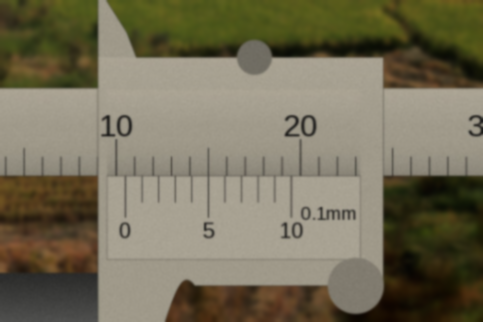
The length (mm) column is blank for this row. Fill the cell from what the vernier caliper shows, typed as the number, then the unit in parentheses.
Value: 10.5 (mm)
